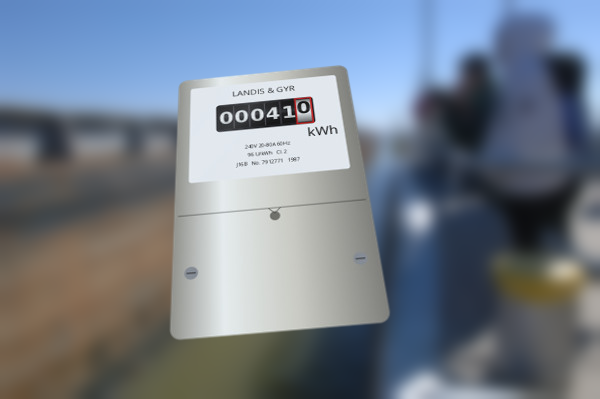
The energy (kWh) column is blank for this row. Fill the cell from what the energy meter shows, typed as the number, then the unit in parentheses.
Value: 41.0 (kWh)
